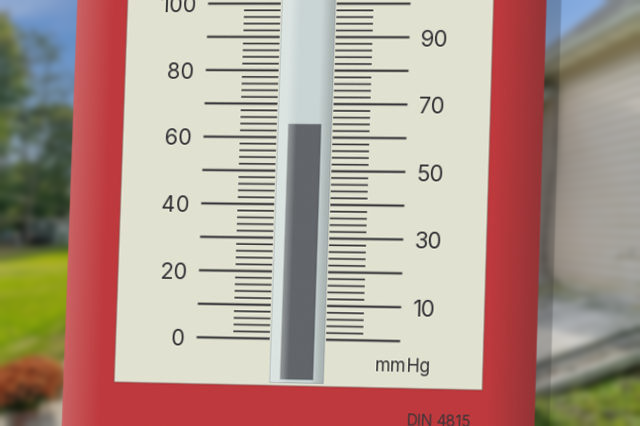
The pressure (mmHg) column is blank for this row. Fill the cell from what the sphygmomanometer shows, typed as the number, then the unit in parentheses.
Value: 64 (mmHg)
